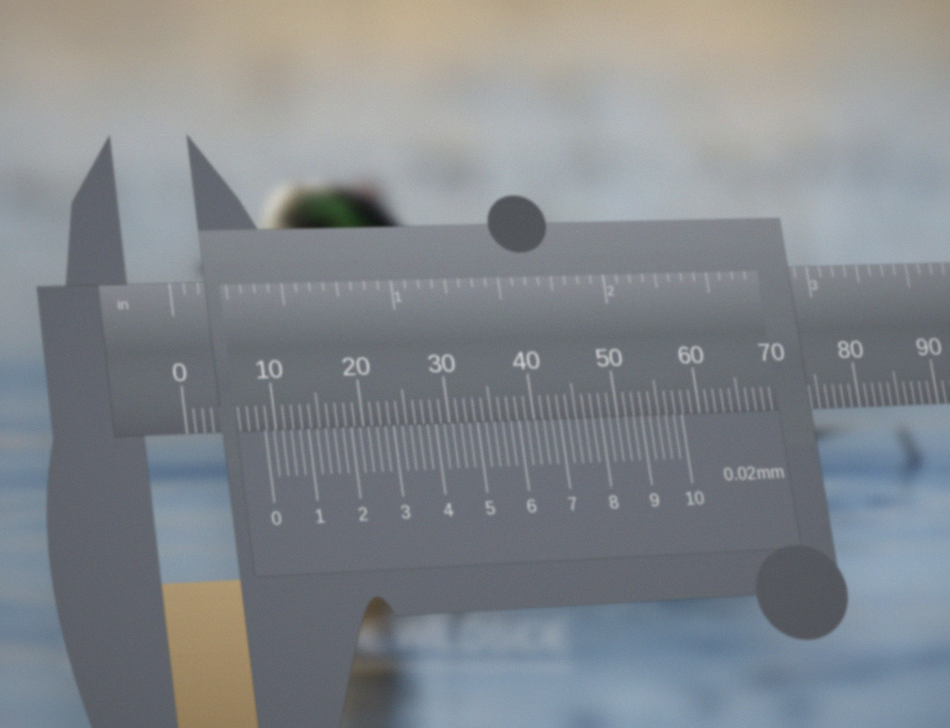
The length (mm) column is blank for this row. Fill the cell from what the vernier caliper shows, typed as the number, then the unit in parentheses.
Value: 8.8 (mm)
